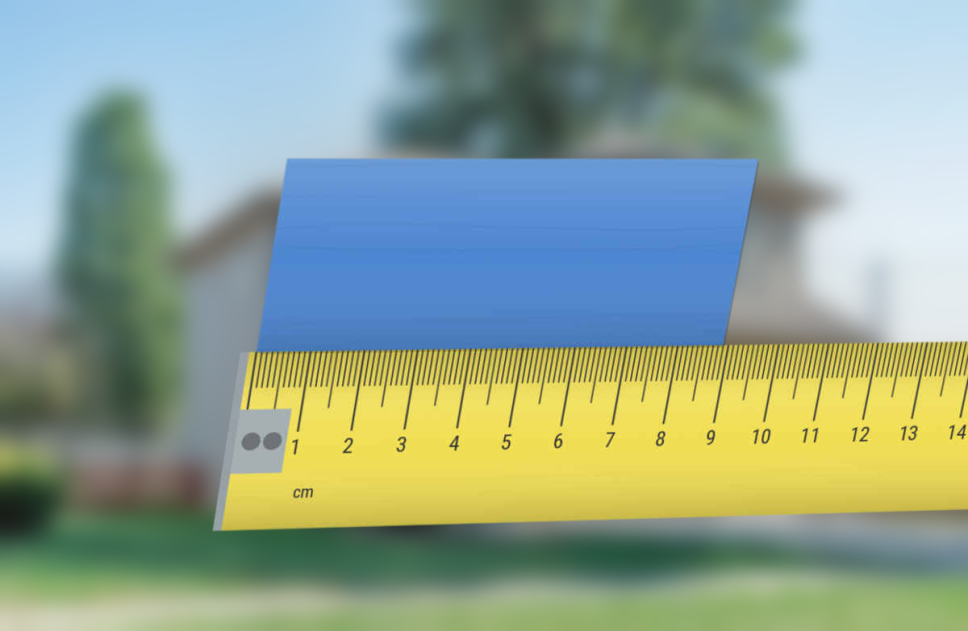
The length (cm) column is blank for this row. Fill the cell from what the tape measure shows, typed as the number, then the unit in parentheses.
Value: 8.9 (cm)
